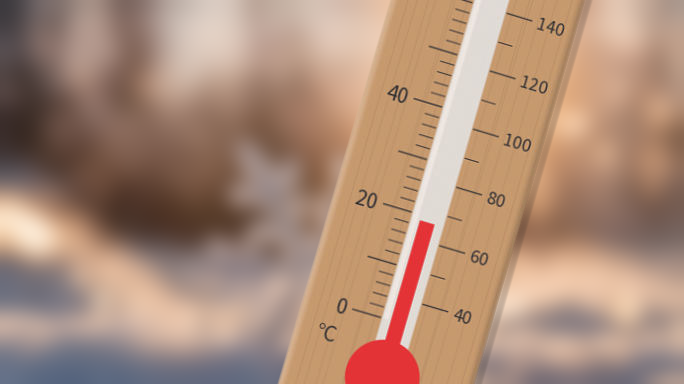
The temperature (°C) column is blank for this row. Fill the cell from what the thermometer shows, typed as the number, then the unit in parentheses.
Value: 19 (°C)
